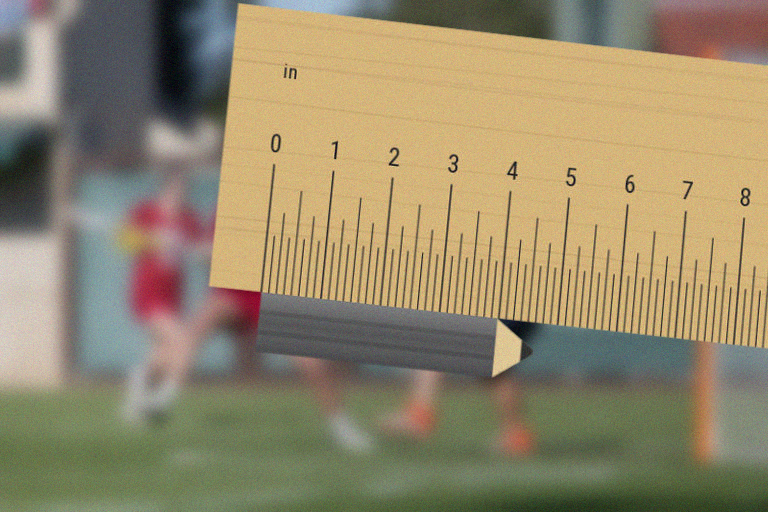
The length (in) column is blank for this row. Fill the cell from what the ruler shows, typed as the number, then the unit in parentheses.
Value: 4.625 (in)
